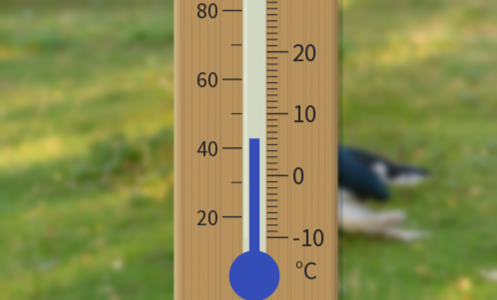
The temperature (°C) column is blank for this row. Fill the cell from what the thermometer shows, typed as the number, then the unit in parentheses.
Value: 6 (°C)
